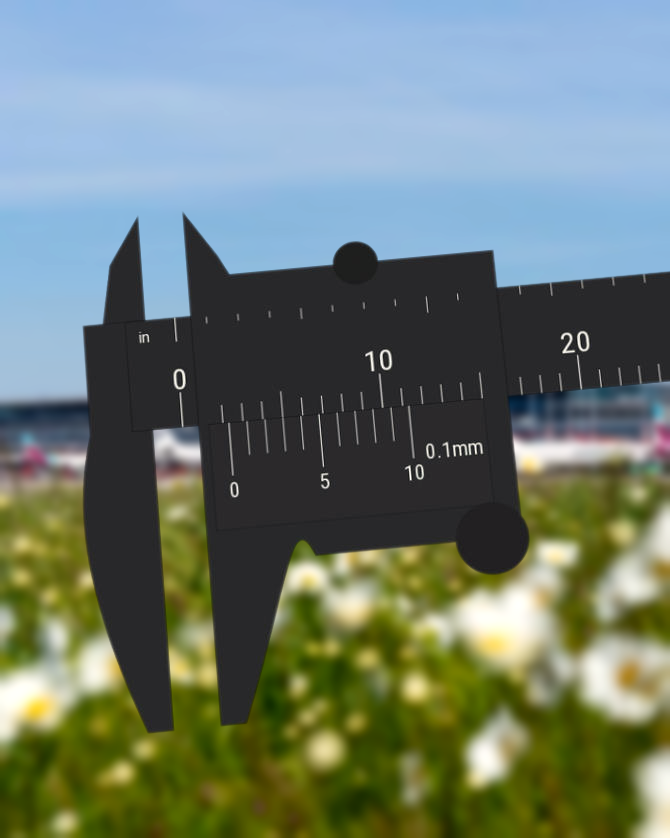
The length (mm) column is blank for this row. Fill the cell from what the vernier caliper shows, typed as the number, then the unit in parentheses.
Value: 2.3 (mm)
